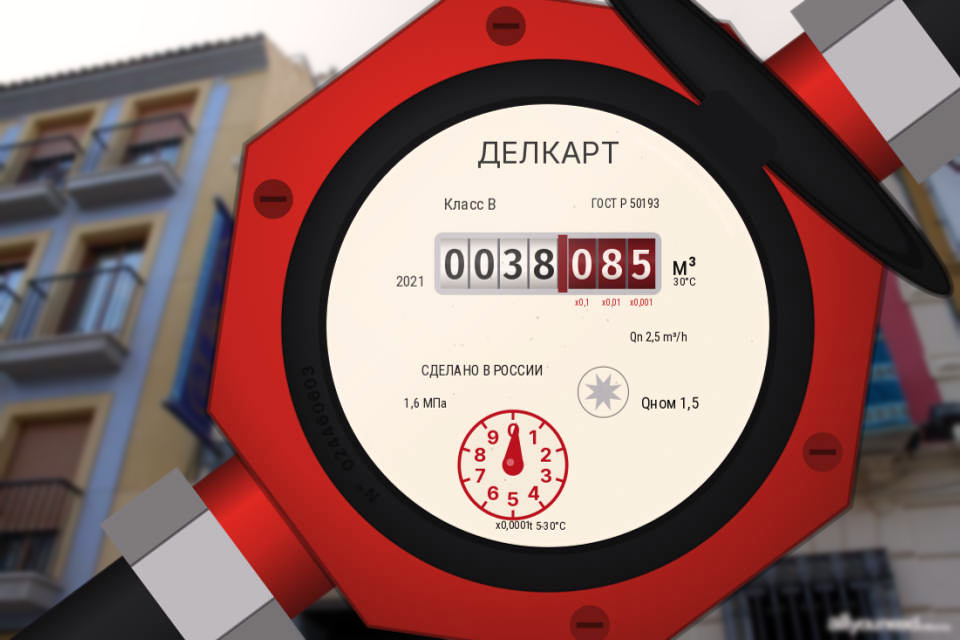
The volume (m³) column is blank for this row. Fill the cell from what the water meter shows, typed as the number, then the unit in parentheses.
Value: 38.0850 (m³)
